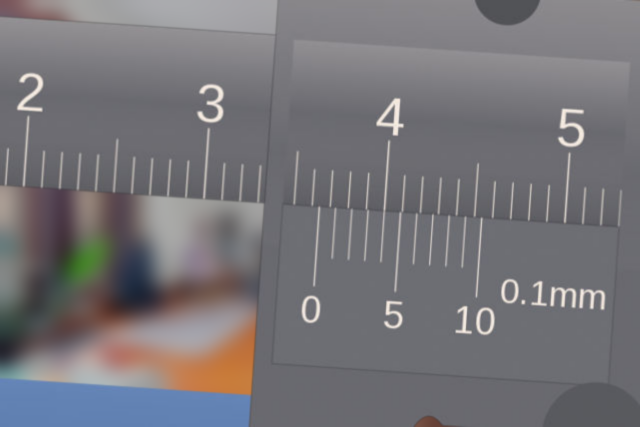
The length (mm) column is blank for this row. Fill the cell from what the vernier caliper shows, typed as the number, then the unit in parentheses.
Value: 36.4 (mm)
